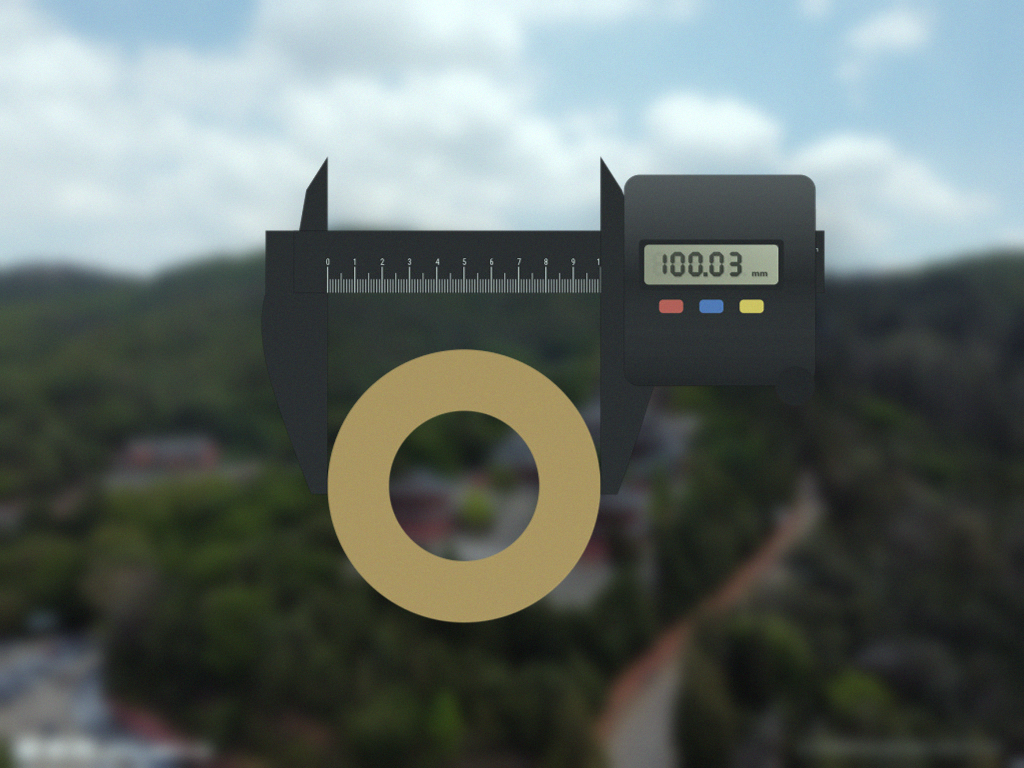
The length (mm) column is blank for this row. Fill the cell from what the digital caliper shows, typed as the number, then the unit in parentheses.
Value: 100.03 (mm)
